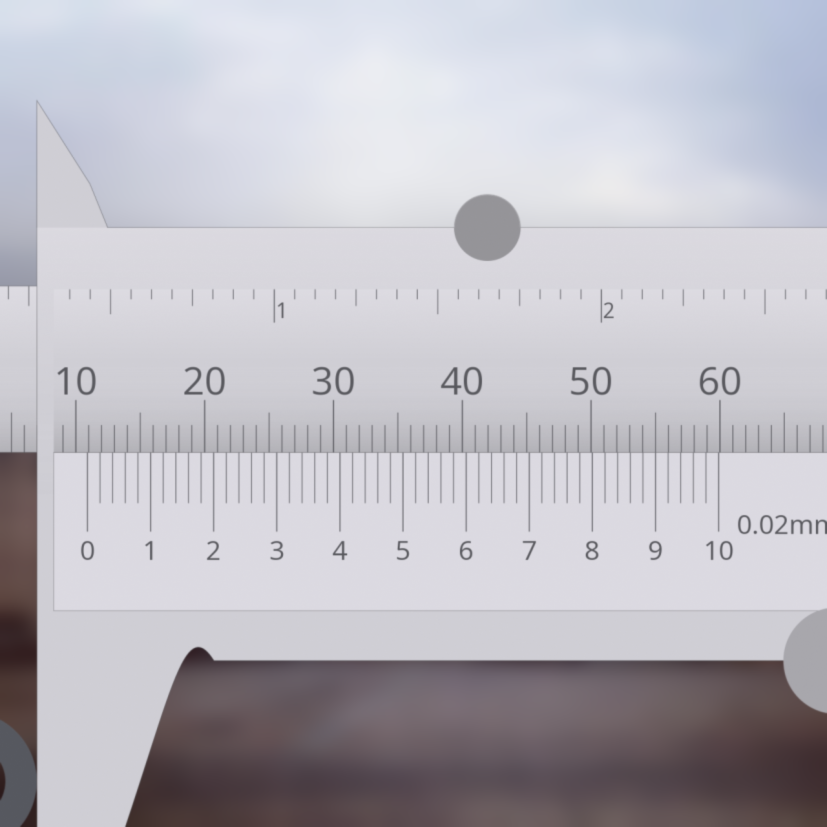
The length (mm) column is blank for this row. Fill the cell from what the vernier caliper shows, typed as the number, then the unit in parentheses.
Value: 10.9 (mm)
